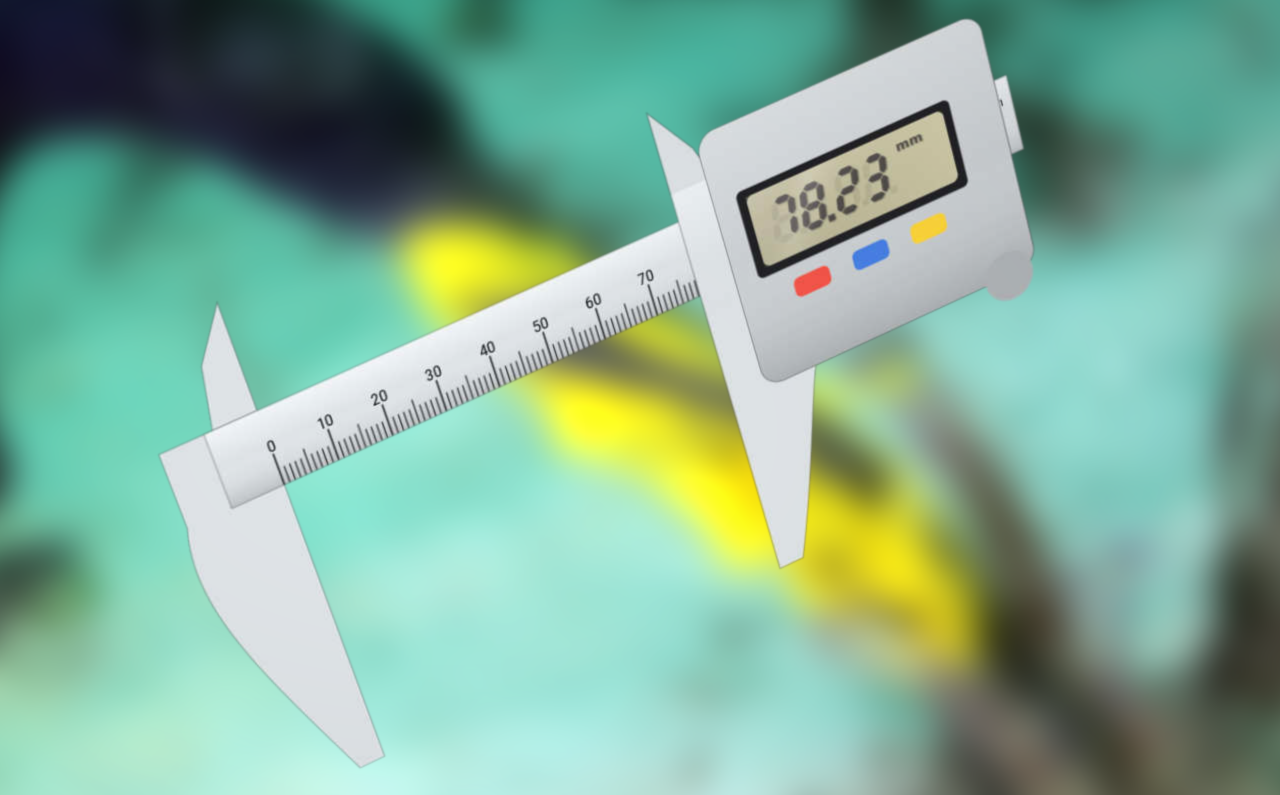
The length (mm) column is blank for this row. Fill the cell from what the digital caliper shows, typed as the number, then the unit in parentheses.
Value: 78.23 (mm)
